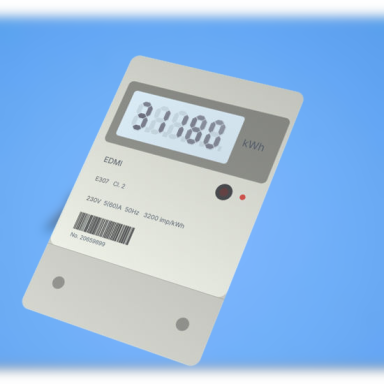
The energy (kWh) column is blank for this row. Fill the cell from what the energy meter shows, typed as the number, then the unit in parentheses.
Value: 31180 (kWh)
